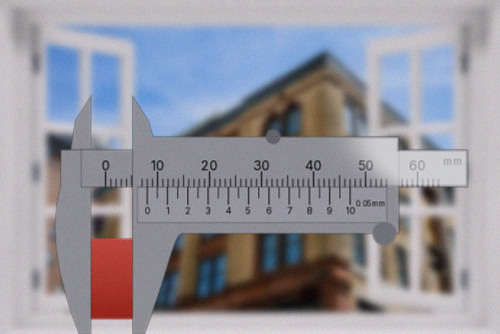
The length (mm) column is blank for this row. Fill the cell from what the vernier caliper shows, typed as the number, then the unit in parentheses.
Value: 8.0 (mm)
